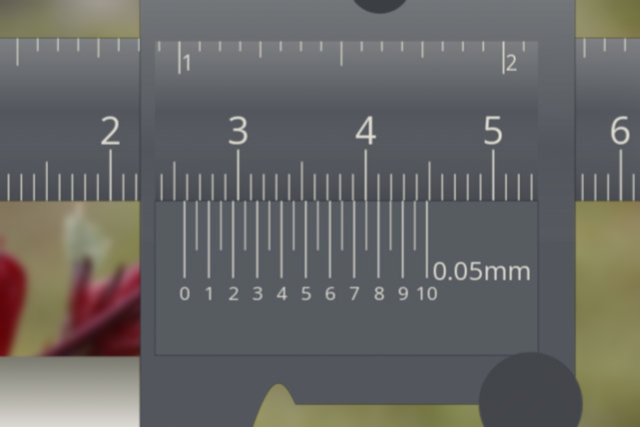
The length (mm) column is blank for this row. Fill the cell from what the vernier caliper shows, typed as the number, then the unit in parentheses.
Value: 25.8 (mm)
